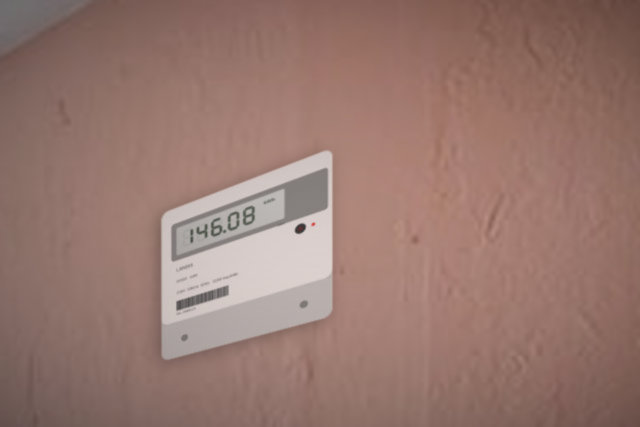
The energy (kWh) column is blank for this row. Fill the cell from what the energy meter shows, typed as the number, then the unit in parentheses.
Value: 146.08 (kWh)
